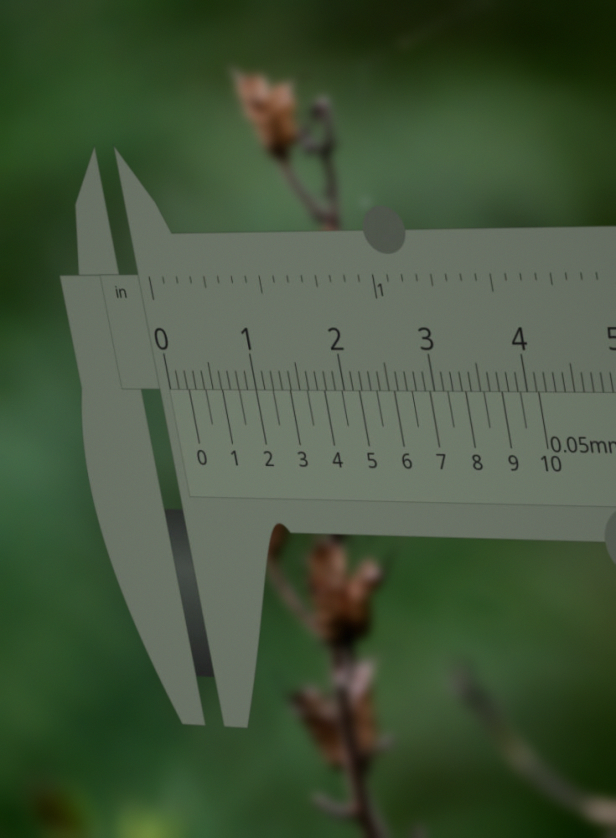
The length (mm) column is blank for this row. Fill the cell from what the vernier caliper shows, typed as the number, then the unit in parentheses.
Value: 2.2 (mm)
